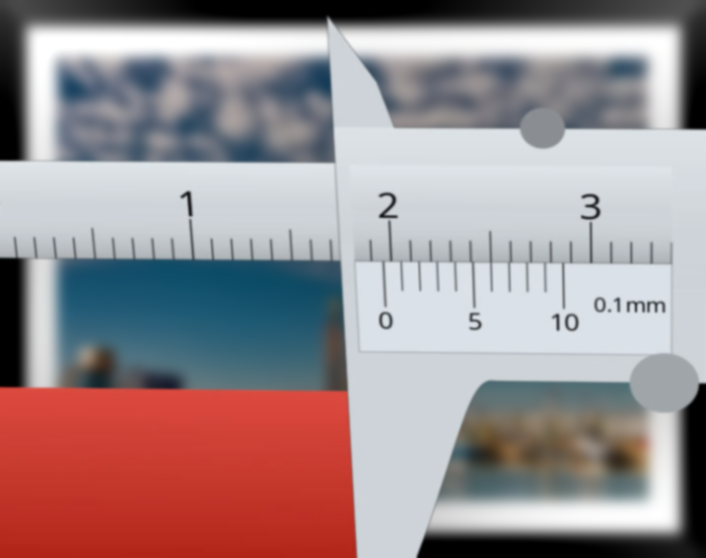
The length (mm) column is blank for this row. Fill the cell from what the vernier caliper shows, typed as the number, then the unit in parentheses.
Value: 19.6 (mm)
